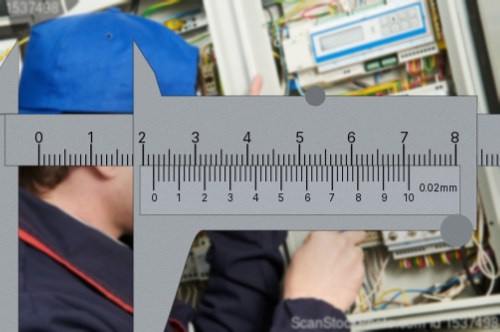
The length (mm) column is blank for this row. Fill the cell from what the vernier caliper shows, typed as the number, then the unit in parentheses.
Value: 22.0 (mm)
